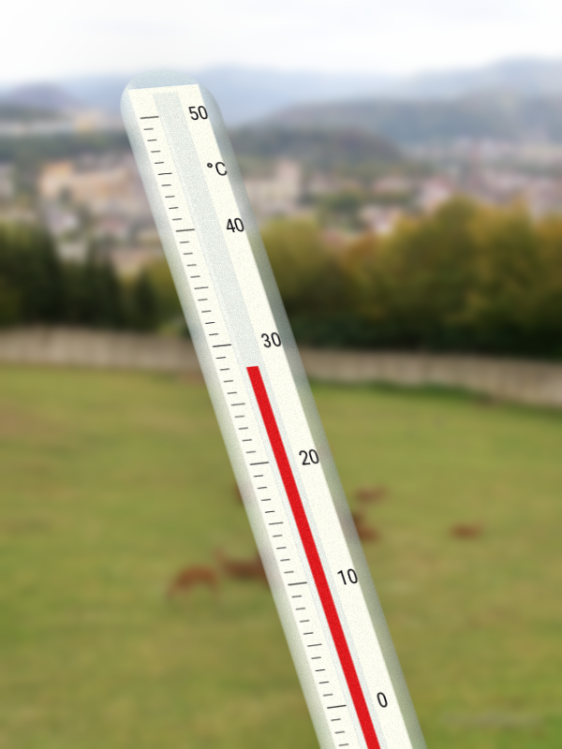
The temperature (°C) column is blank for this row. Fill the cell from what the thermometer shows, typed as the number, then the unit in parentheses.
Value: 28 (°C)
